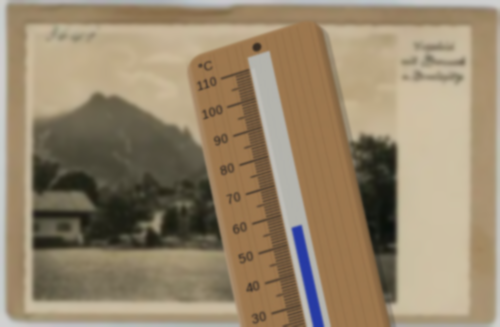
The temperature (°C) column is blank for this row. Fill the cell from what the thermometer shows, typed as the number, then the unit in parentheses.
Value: 55 (°C)
